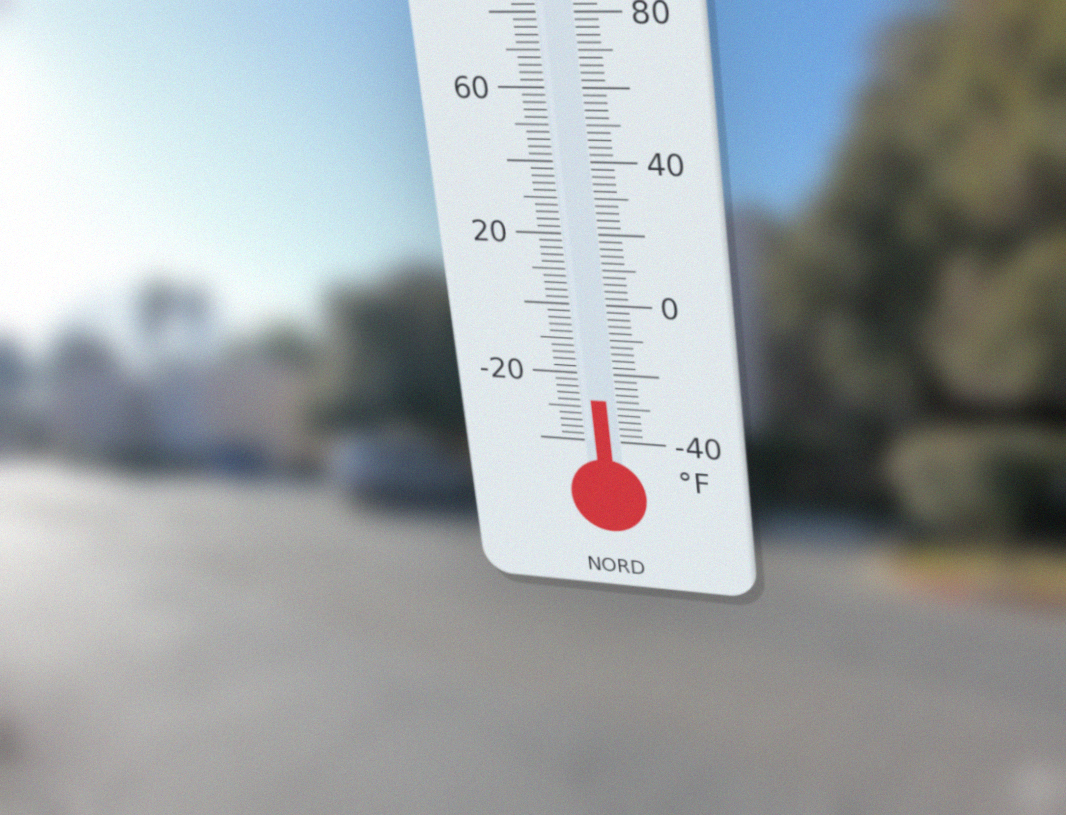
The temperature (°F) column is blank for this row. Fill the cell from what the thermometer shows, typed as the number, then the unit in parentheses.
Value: -28 (°F)
